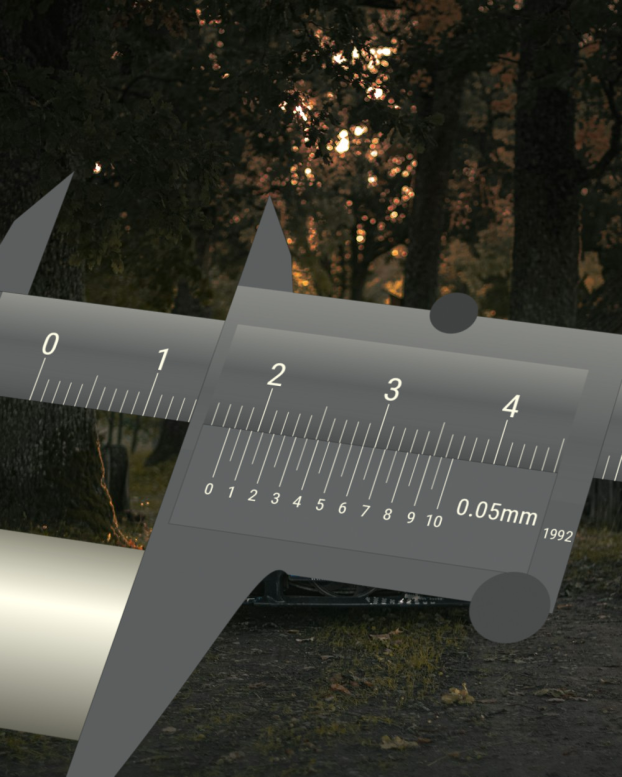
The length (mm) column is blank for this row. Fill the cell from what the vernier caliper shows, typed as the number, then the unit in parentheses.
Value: 17.6 (mm)
